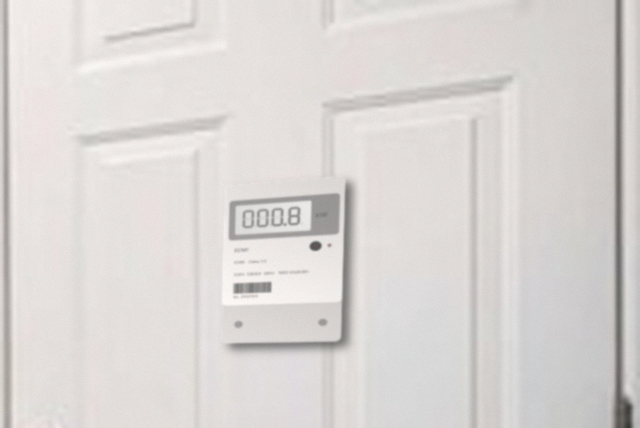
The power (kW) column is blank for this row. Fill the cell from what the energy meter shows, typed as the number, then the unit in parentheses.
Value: 0.8 (kW)
